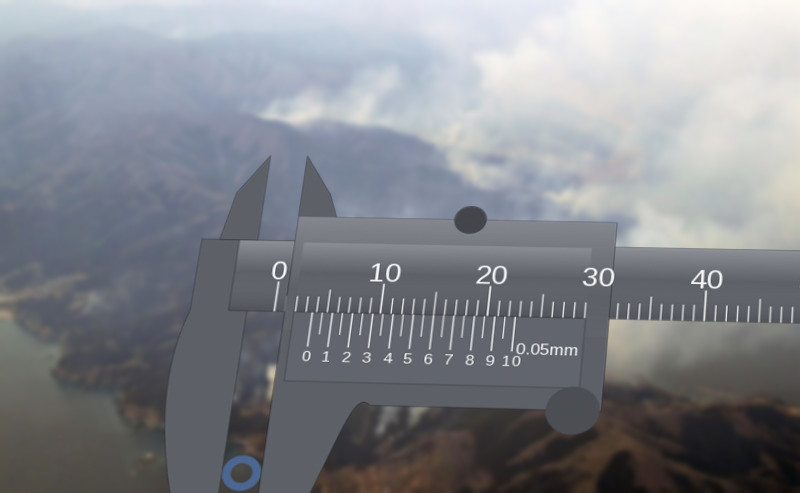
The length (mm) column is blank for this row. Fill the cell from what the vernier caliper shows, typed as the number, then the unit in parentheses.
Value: 3.6 (mm)
